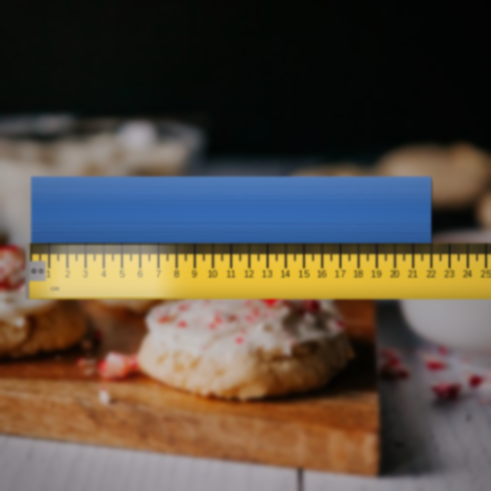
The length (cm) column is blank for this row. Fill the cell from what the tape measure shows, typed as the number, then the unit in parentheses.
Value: 22 (cm)
